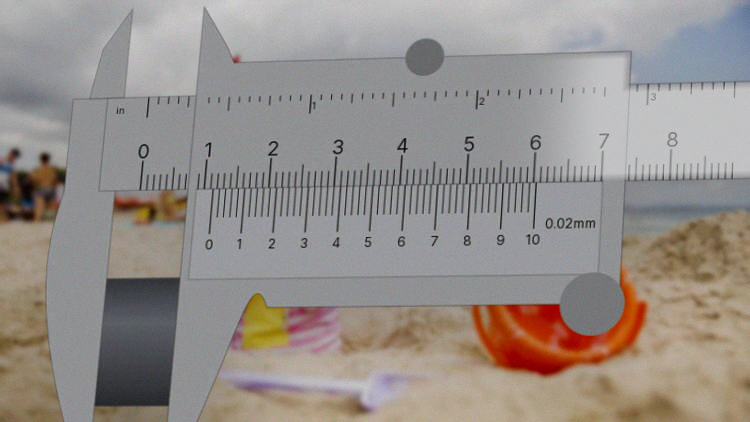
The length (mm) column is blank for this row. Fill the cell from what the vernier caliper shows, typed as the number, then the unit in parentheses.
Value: 11.4 (mm)
